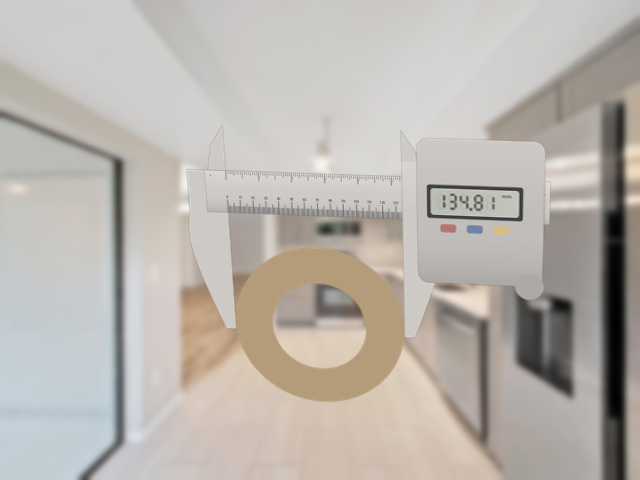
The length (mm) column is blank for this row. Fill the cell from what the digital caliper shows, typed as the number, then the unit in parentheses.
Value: 134.81 (mm)
